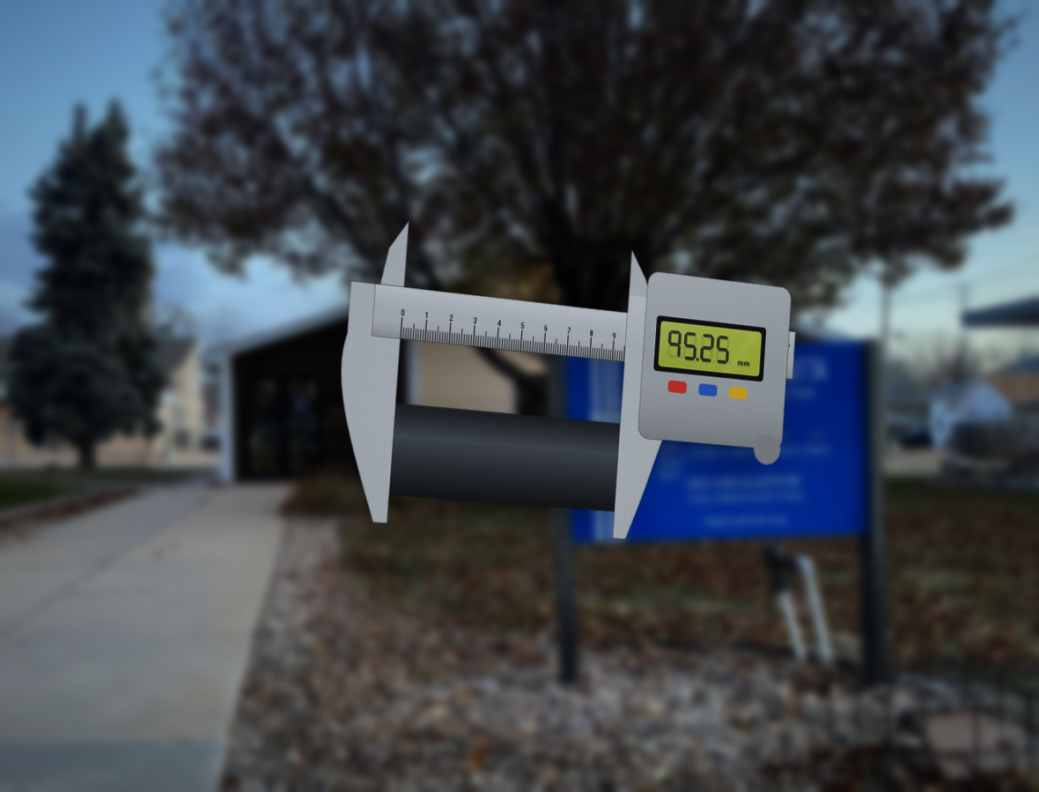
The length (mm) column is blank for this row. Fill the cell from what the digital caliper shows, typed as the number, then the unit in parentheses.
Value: 95.25 (mm)
